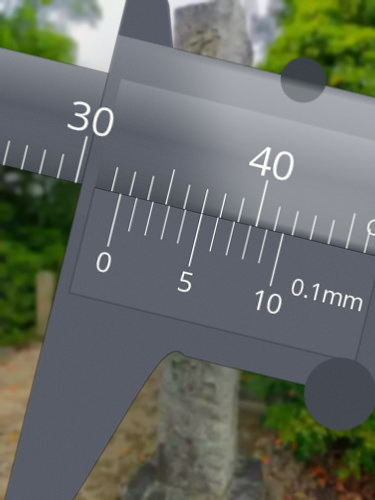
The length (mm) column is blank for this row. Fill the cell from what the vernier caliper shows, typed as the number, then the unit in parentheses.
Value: 32.5 (mm)
